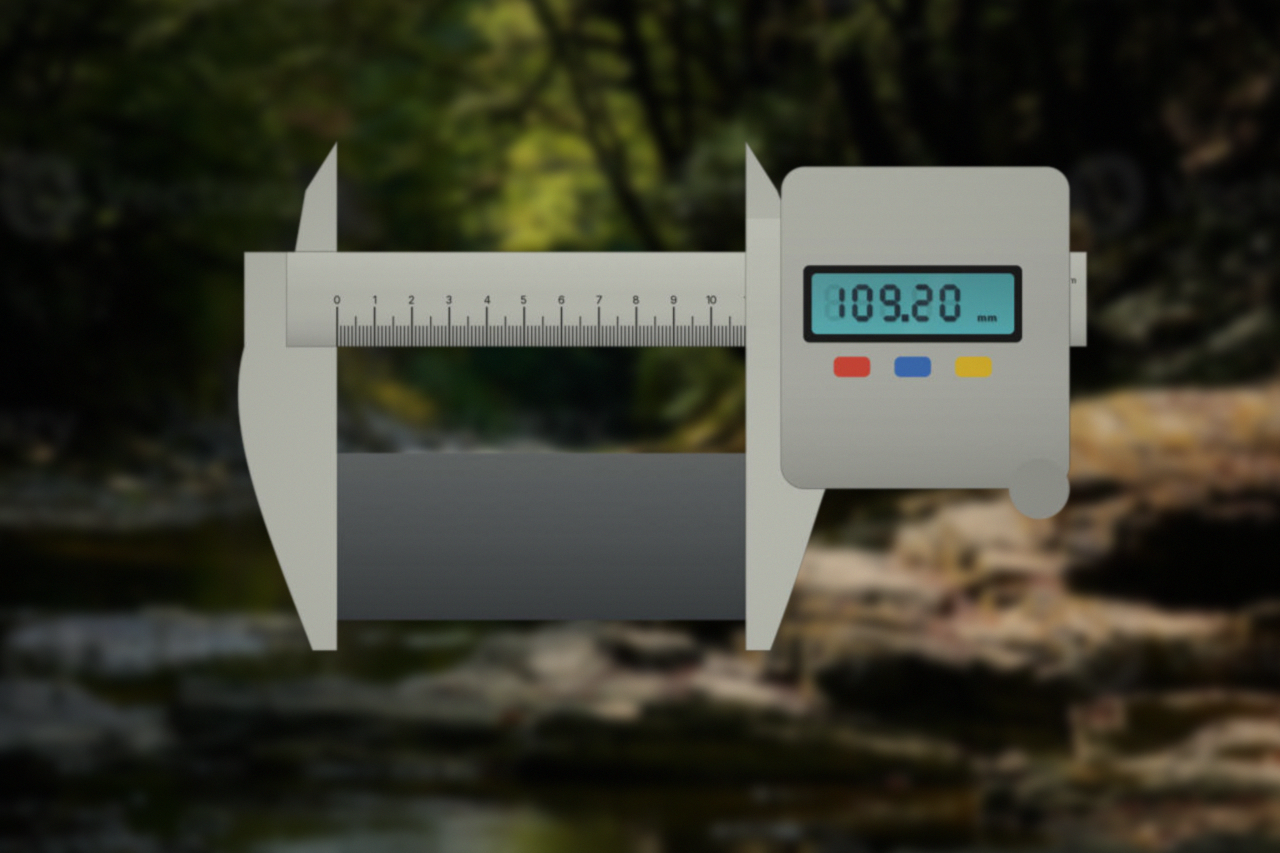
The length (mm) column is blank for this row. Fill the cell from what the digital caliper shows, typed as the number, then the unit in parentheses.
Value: 109.20 (mm)
